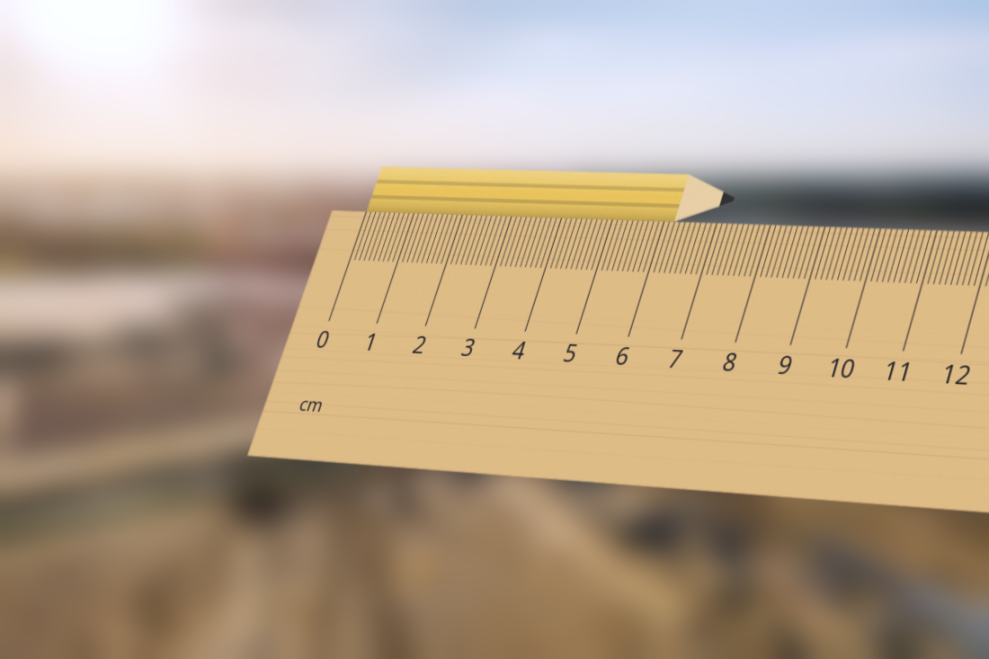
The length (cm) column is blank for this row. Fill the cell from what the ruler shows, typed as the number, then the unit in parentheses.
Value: 7.2 (cm)
